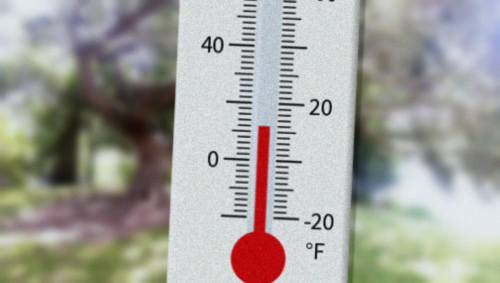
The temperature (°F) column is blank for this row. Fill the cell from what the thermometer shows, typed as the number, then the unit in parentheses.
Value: 12 (°F)
